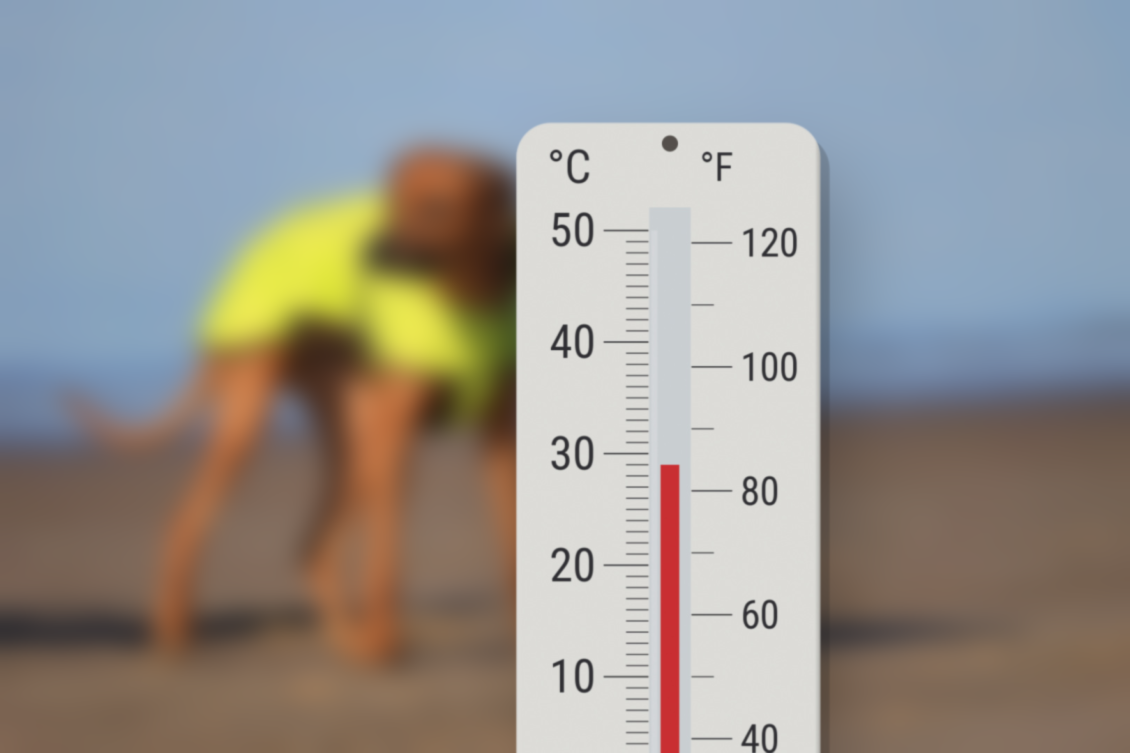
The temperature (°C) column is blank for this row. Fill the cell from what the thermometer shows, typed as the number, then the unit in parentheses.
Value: 29 (°C)
